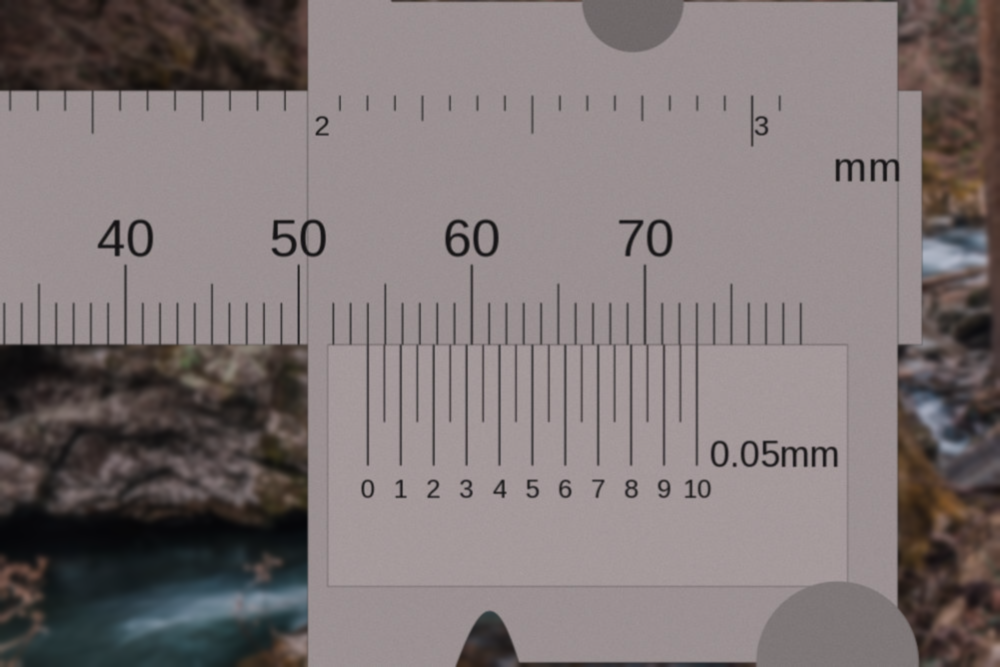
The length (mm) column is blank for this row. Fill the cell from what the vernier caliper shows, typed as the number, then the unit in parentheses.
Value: 54.0 (mm)
